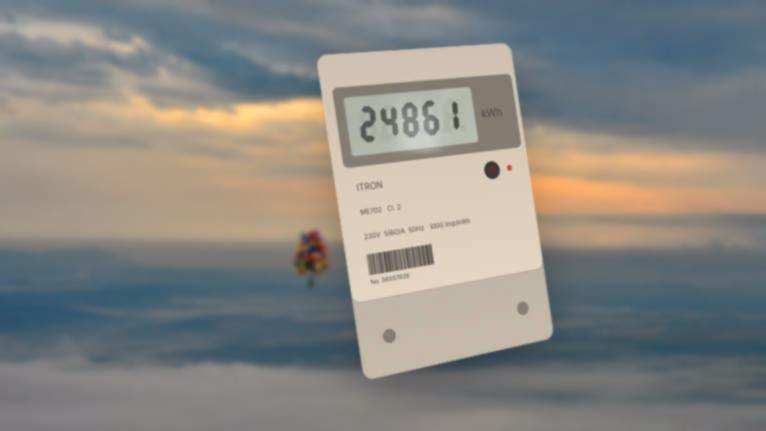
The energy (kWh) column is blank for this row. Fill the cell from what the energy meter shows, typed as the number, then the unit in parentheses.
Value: 24861 (kWh)
